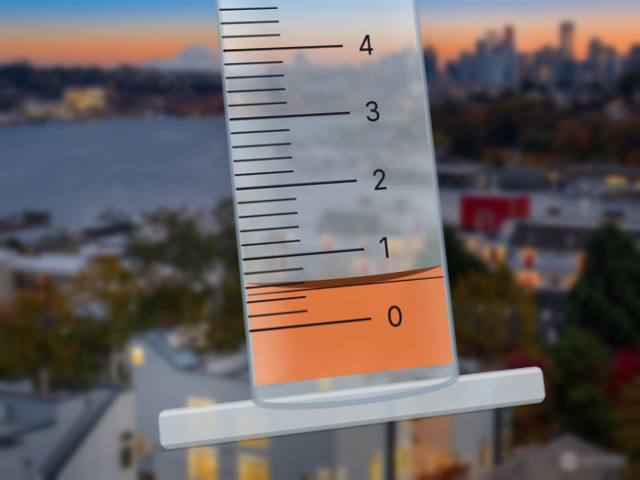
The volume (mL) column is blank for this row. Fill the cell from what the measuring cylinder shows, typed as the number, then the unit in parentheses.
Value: 0.5 (mL)
